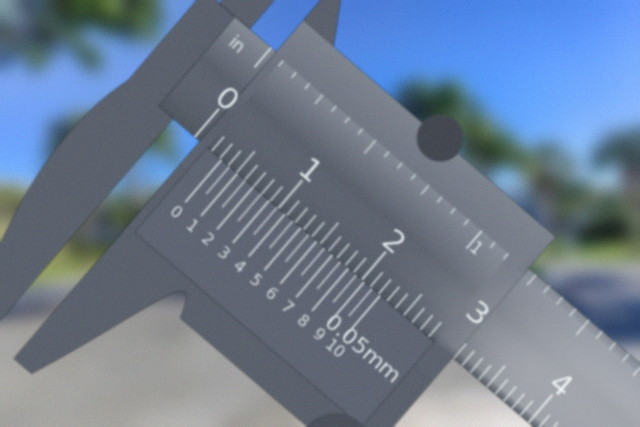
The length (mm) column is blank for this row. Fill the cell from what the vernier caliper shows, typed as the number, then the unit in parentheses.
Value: 3.2 (mm)
